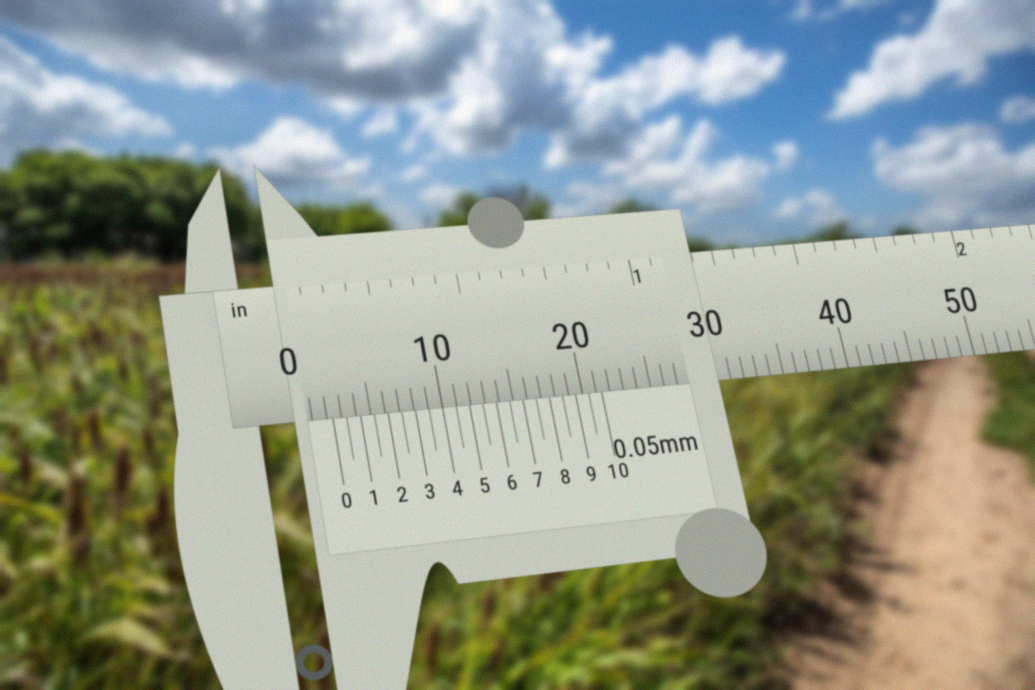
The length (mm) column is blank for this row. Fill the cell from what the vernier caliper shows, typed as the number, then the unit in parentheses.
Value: 2.4 (mm)
